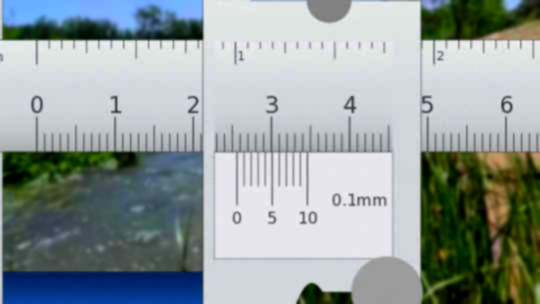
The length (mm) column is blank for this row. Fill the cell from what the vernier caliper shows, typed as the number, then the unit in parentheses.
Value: 25.6 (mm)
